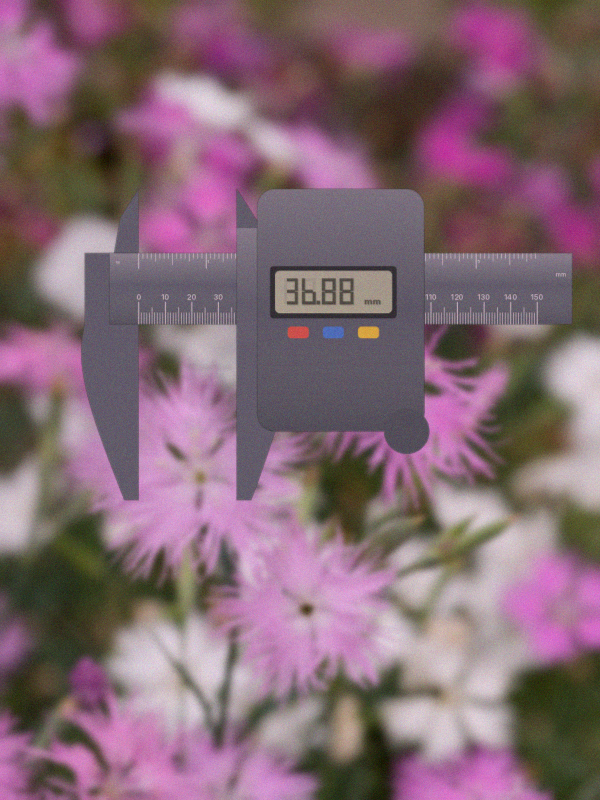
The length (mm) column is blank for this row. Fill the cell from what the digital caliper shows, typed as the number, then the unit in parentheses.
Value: 36.88 (mm)
